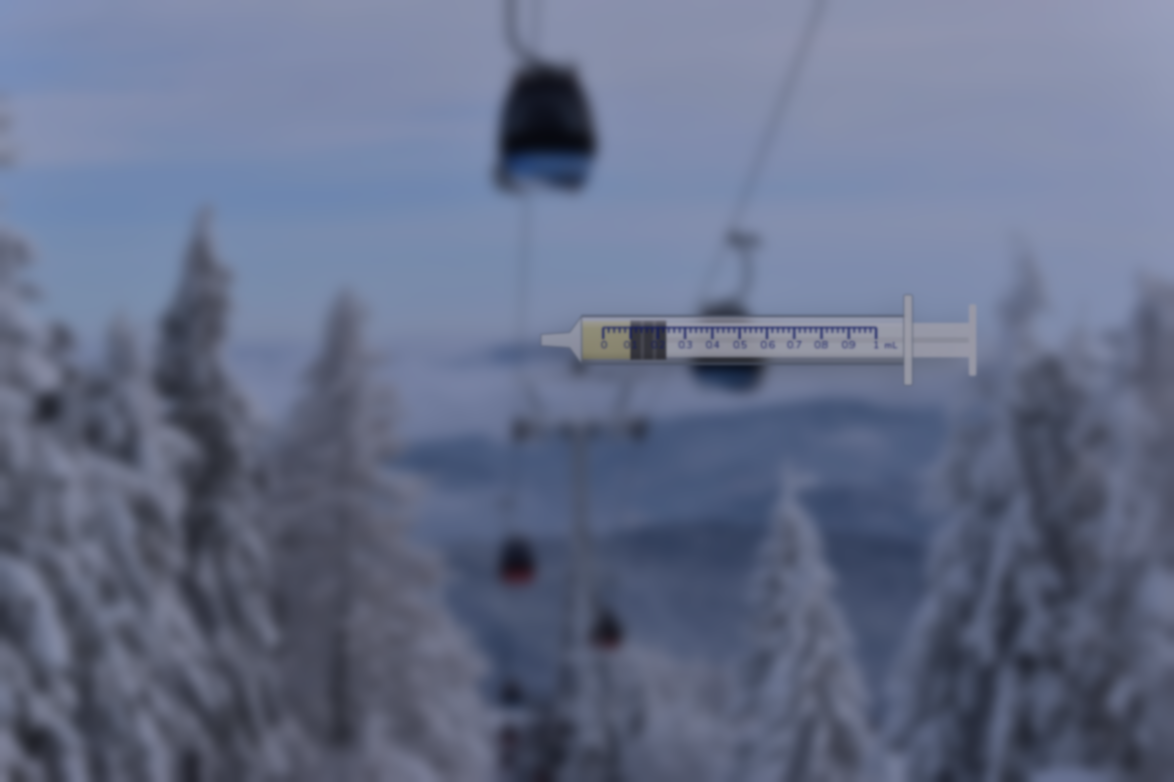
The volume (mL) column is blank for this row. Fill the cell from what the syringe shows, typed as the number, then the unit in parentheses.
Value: 0.1 (mL)
